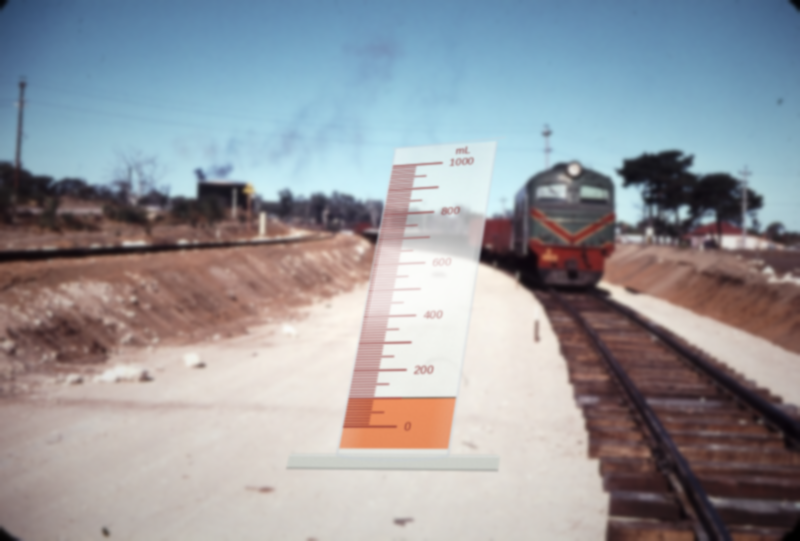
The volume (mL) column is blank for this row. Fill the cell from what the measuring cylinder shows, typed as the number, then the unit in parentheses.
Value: 100 (mL)
